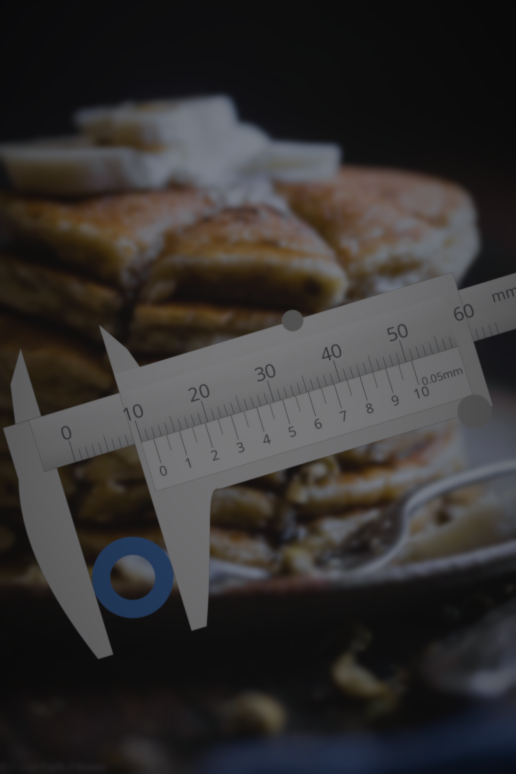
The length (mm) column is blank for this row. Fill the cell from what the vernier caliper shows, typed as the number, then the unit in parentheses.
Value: 11.8 (mm)
